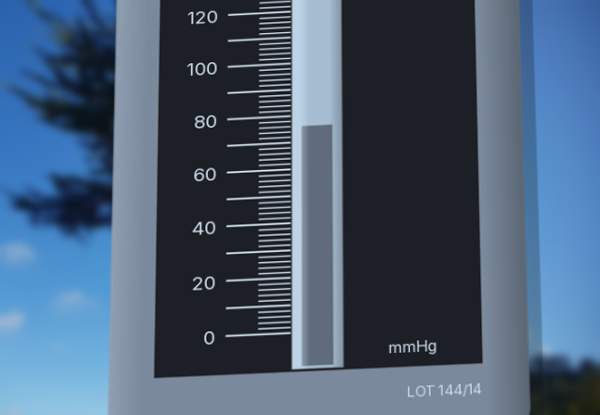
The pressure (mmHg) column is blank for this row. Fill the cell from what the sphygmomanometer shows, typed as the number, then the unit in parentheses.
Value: 76 (mmHg)
